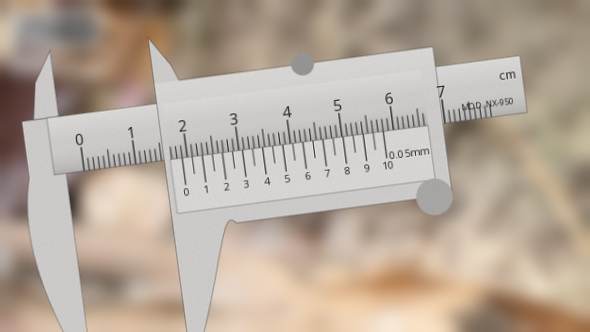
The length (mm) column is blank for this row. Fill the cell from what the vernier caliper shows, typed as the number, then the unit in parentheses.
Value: 19.0 (mm)
